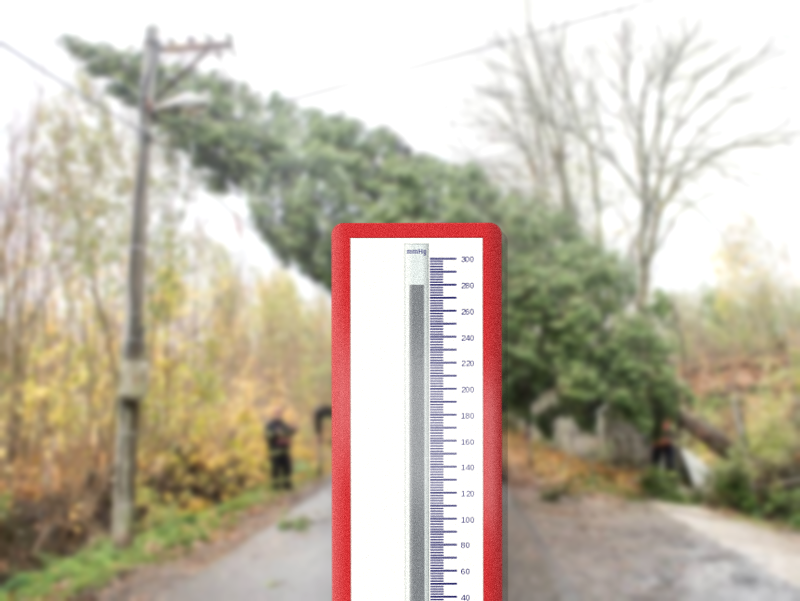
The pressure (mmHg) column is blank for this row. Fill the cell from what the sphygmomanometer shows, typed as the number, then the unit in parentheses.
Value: 280 (mmHg)
